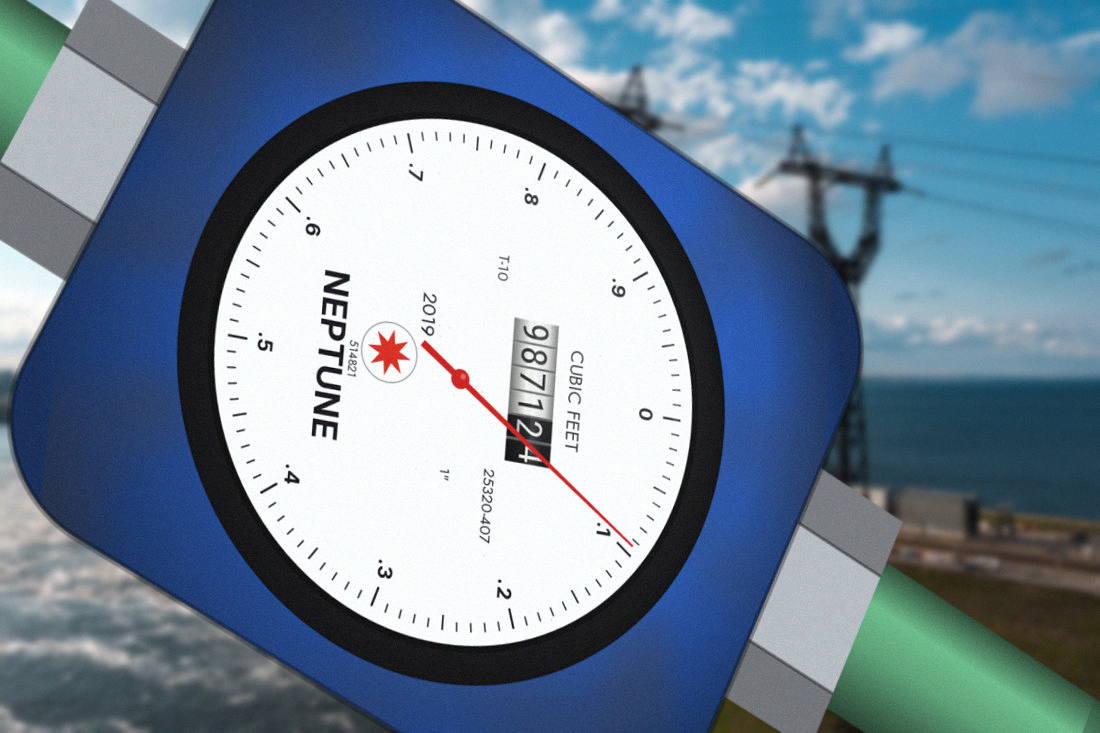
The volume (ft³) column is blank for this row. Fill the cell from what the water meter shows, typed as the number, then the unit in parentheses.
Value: 987124.09 (ft³)
